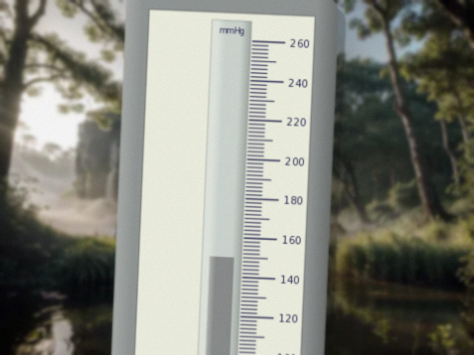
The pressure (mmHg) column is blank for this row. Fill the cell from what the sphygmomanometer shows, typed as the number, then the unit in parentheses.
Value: 150 (mmHg)
